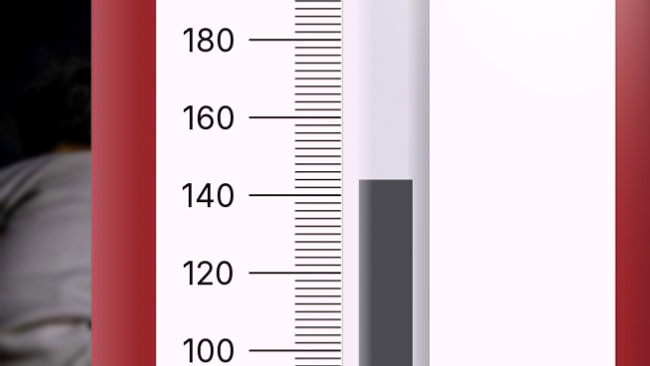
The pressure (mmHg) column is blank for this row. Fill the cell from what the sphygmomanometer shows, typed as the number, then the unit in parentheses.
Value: 144 (mmHg)
